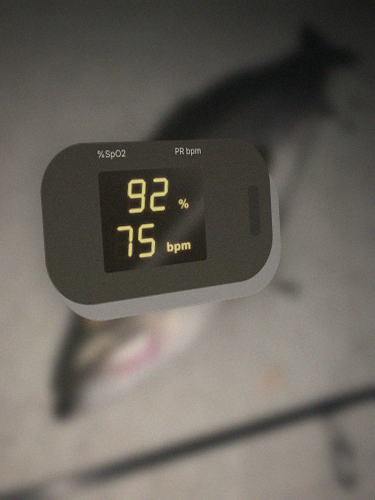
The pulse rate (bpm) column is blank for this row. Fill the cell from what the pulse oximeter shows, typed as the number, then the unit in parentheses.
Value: 75 (bpm)
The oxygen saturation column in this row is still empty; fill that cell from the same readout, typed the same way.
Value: 92 (%)
